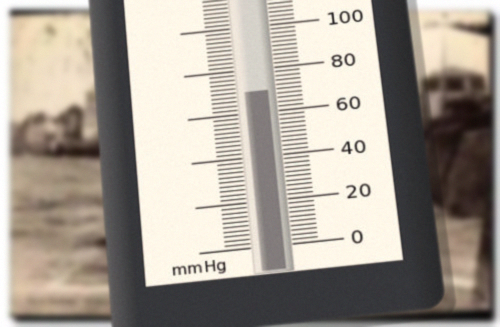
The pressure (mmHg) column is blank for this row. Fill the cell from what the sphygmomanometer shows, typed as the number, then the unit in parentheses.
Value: 70 (mmHg)
